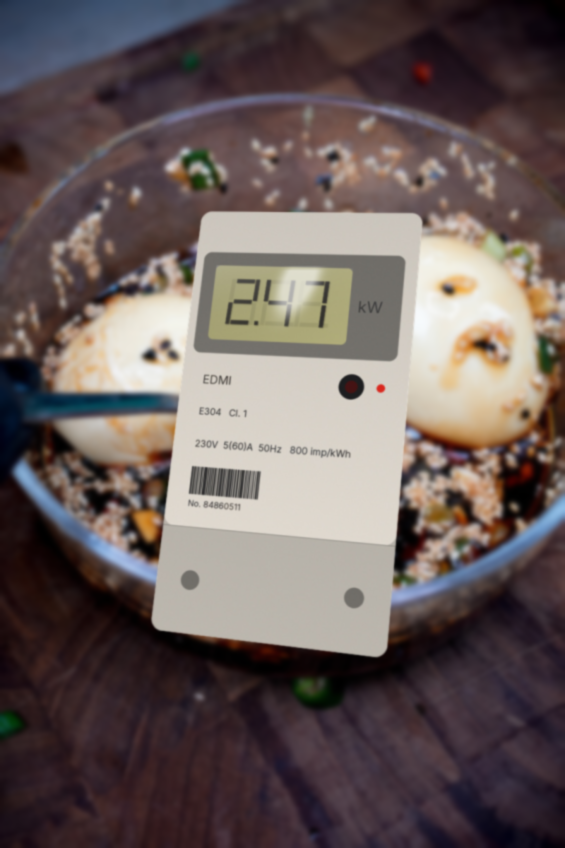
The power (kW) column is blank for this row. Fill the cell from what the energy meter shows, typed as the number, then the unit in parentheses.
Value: 2.47 (kW)
